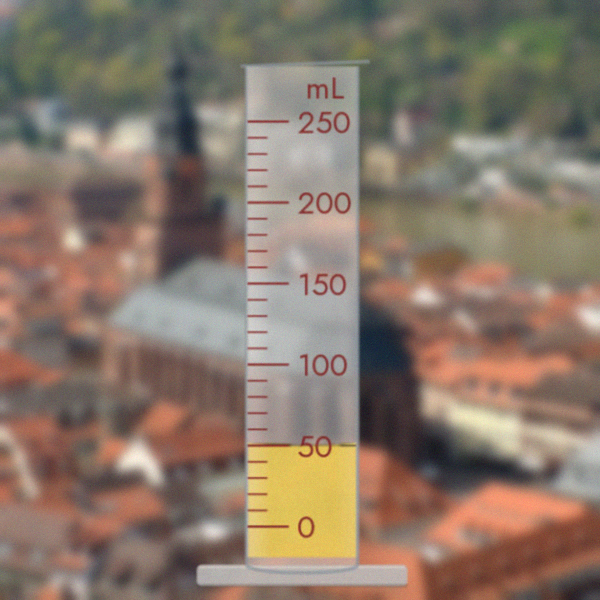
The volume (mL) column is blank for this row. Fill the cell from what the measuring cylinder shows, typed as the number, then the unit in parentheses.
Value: 50 (mL)
